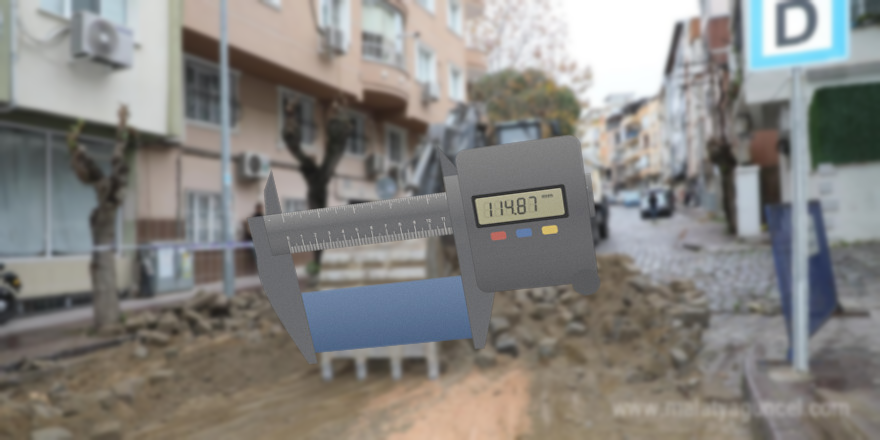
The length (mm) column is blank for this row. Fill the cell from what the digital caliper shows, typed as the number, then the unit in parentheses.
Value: 114.87 (mm)
